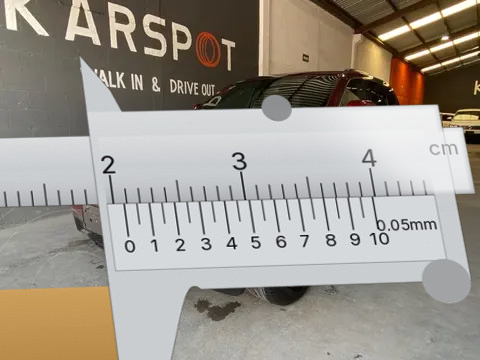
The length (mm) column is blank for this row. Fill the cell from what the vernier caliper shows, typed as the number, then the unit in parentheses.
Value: 20.8 (mm)
